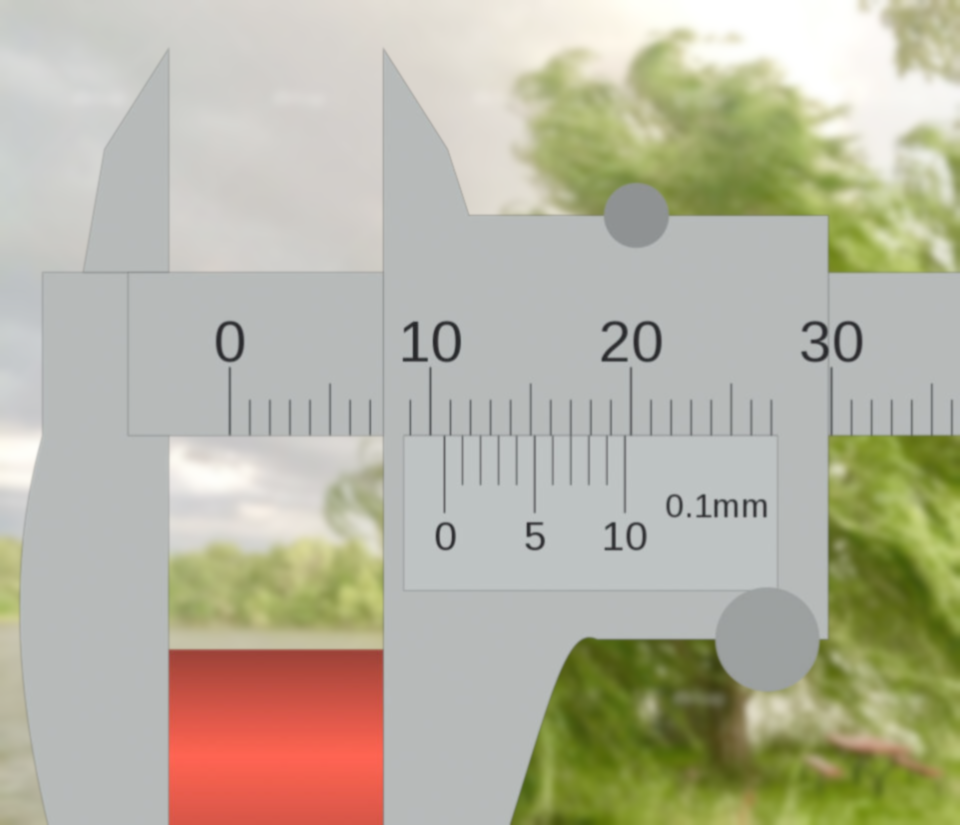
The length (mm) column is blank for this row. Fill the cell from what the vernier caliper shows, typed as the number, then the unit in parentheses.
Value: 10.7 (mm)
